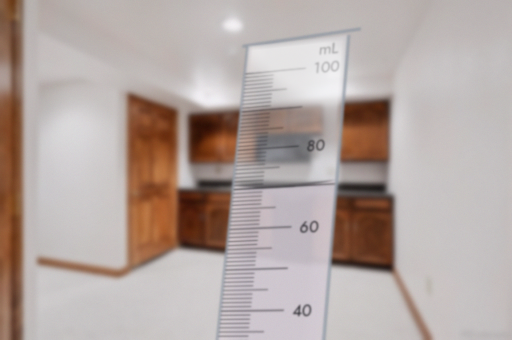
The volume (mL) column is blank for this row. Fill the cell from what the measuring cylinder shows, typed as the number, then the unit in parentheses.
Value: 70 (mL)
